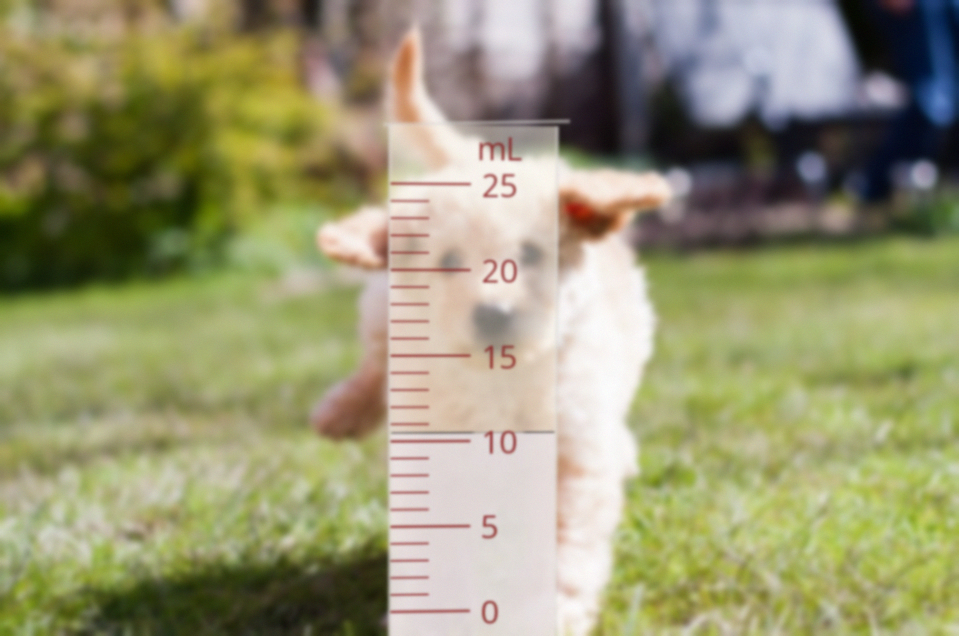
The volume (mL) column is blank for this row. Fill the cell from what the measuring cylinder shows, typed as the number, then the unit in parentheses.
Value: 10.5 (mL)
